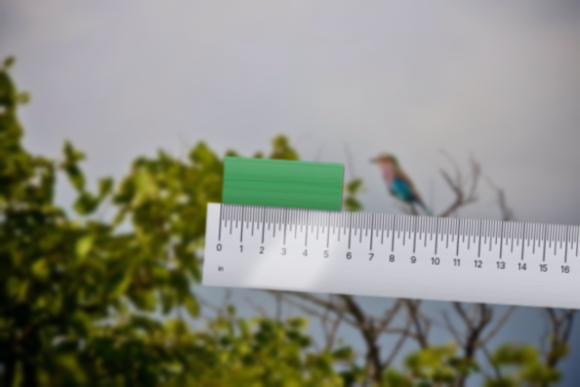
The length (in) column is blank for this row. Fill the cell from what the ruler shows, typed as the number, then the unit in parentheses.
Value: 5.5 (in)
